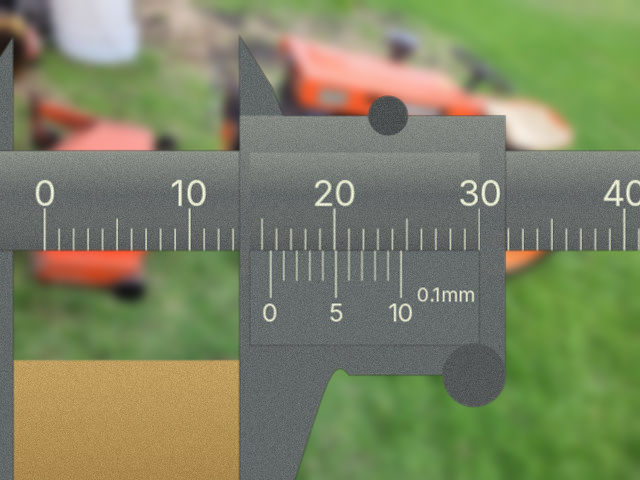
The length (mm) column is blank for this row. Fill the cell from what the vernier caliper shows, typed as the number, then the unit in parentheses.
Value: 15.6 (mm)
